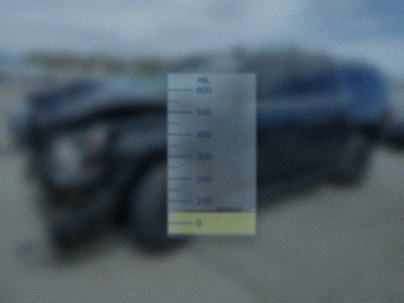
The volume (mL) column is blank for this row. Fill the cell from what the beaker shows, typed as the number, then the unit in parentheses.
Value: 50 (mL)
